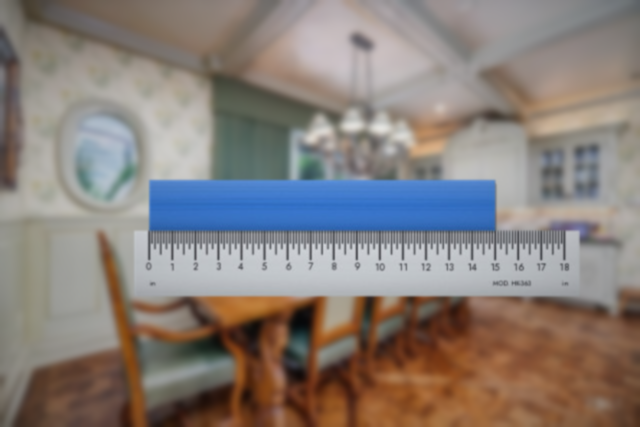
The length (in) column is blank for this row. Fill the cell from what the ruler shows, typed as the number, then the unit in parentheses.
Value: 15 (in)
